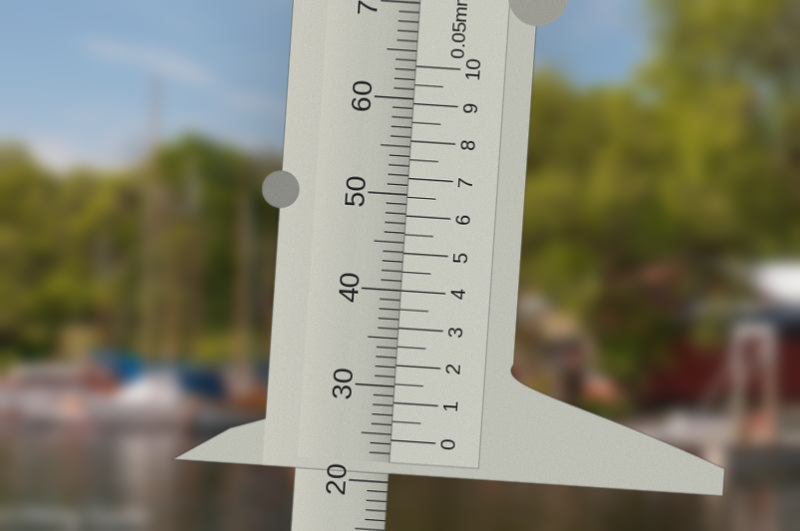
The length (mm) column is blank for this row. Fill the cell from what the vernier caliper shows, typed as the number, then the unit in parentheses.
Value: 24.4 (mm)
